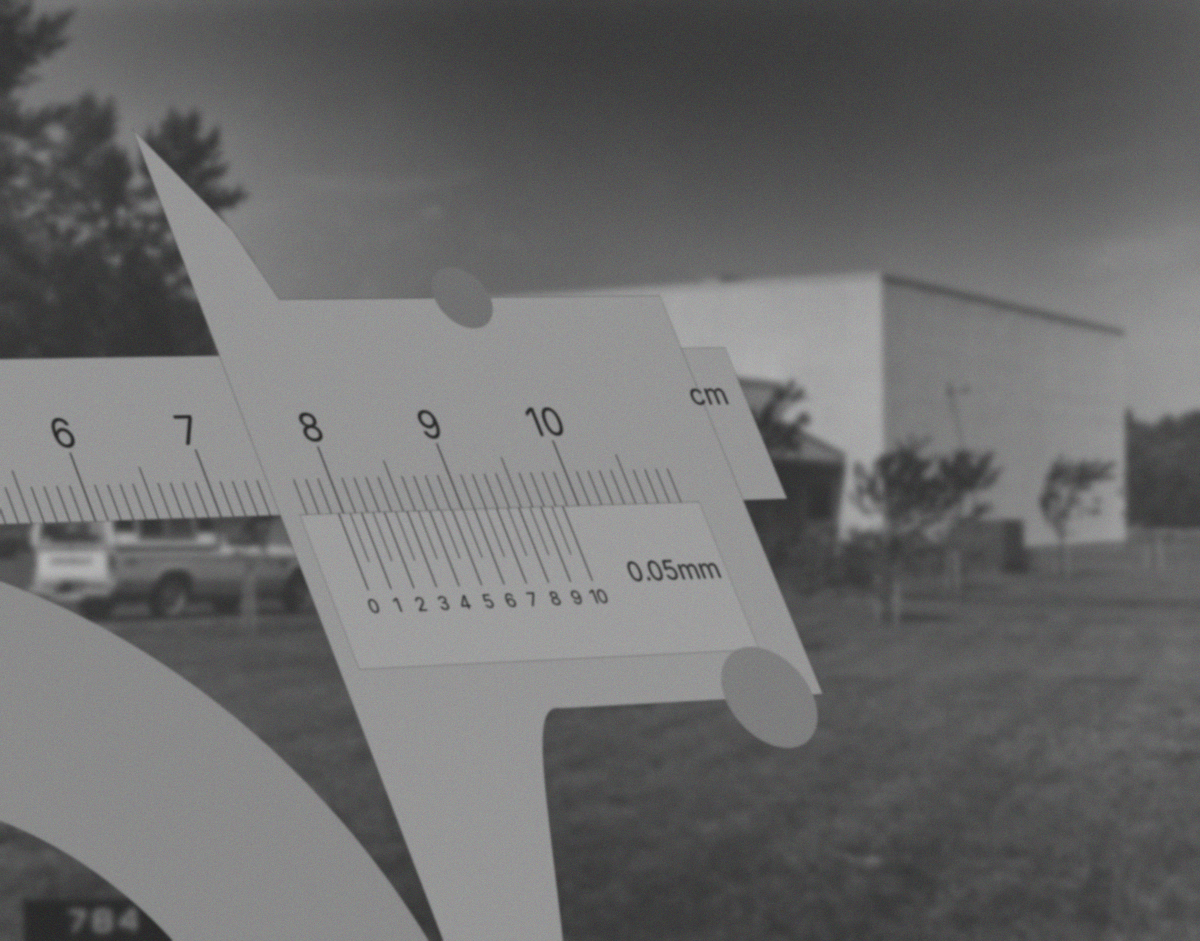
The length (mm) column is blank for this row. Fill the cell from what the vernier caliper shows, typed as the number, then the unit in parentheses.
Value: 79.6 (mm)
